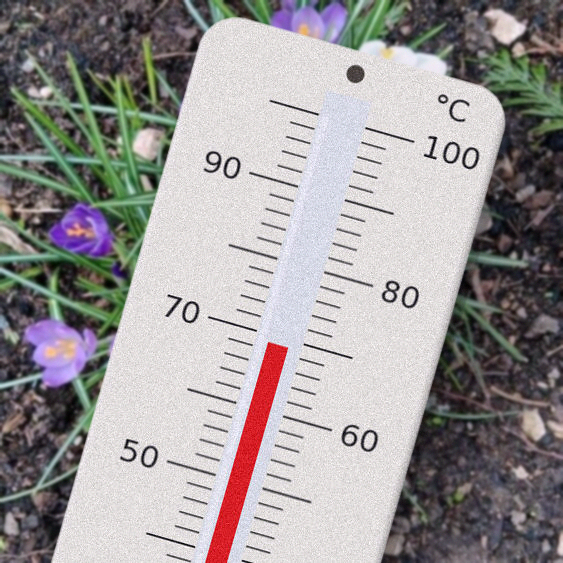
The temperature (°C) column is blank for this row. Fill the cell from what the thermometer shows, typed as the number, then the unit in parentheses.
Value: 69 (°C)
